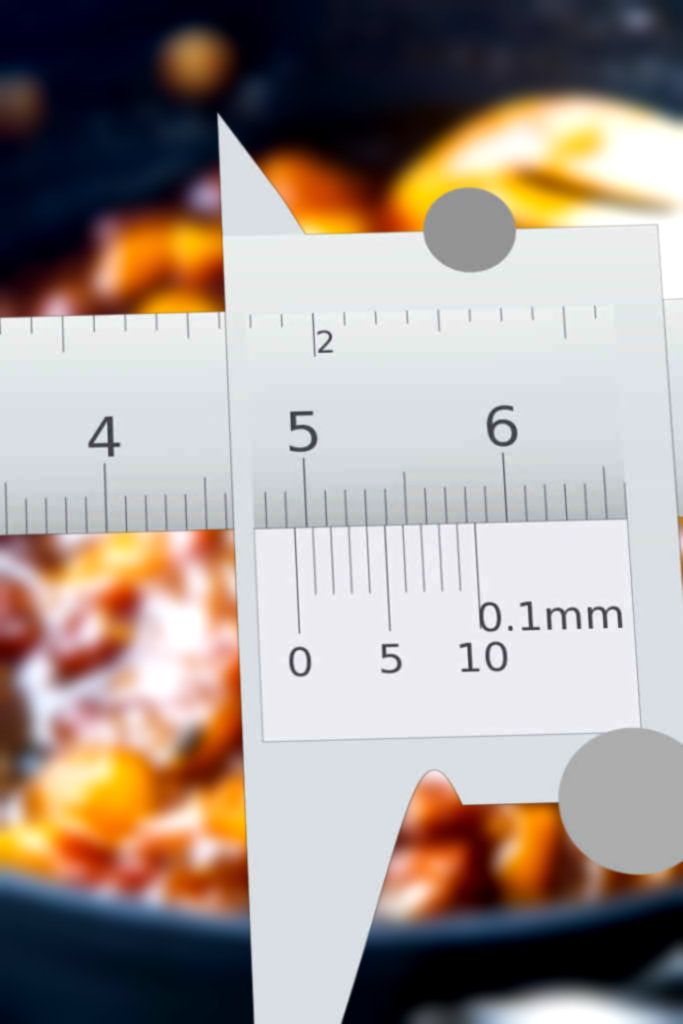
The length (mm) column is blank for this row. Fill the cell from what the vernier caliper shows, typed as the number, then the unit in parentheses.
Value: 49.4 (mm)
